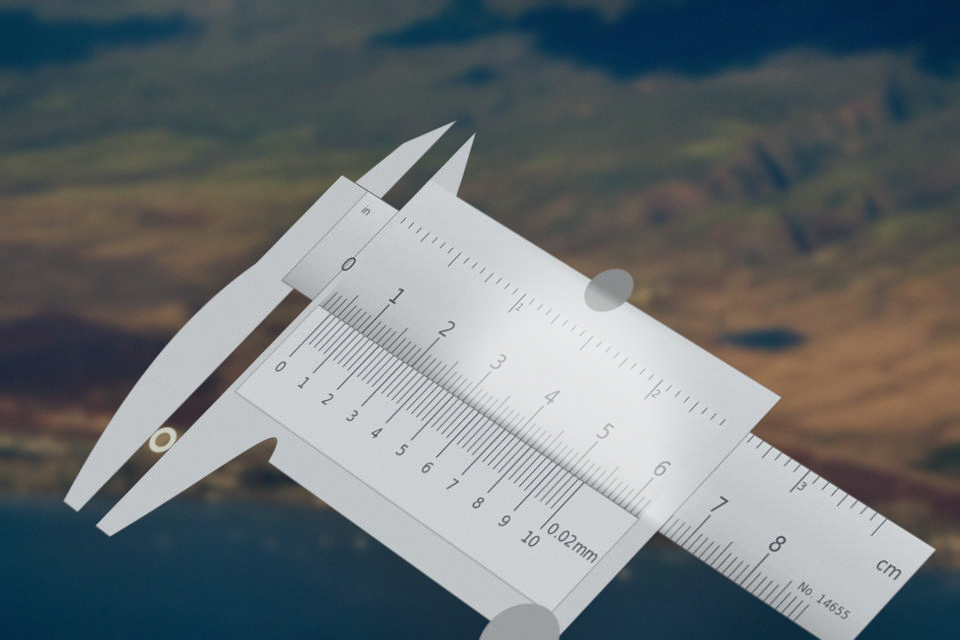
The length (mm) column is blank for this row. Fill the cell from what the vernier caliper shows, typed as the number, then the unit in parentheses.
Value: 3.8 (mm)
